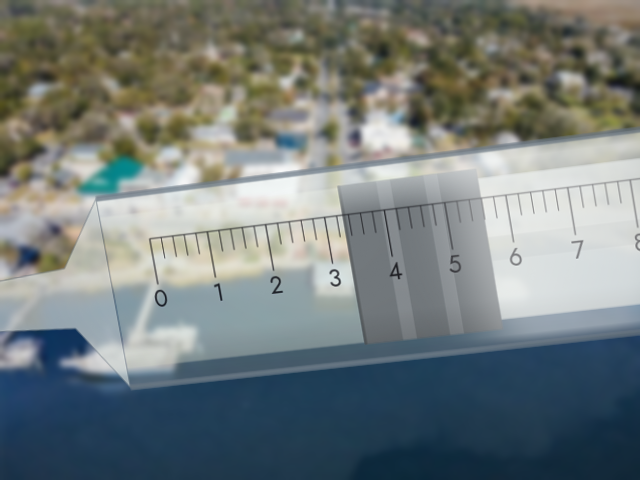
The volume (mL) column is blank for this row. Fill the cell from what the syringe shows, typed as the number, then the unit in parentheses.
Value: 3.3 (mL)
